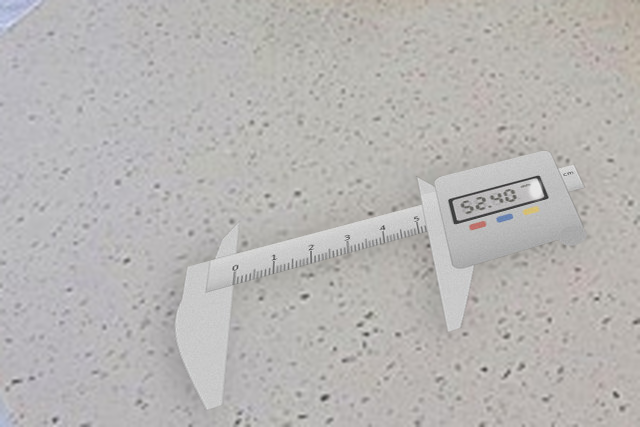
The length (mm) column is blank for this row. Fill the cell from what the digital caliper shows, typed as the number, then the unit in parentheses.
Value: 52.40 (mm)
